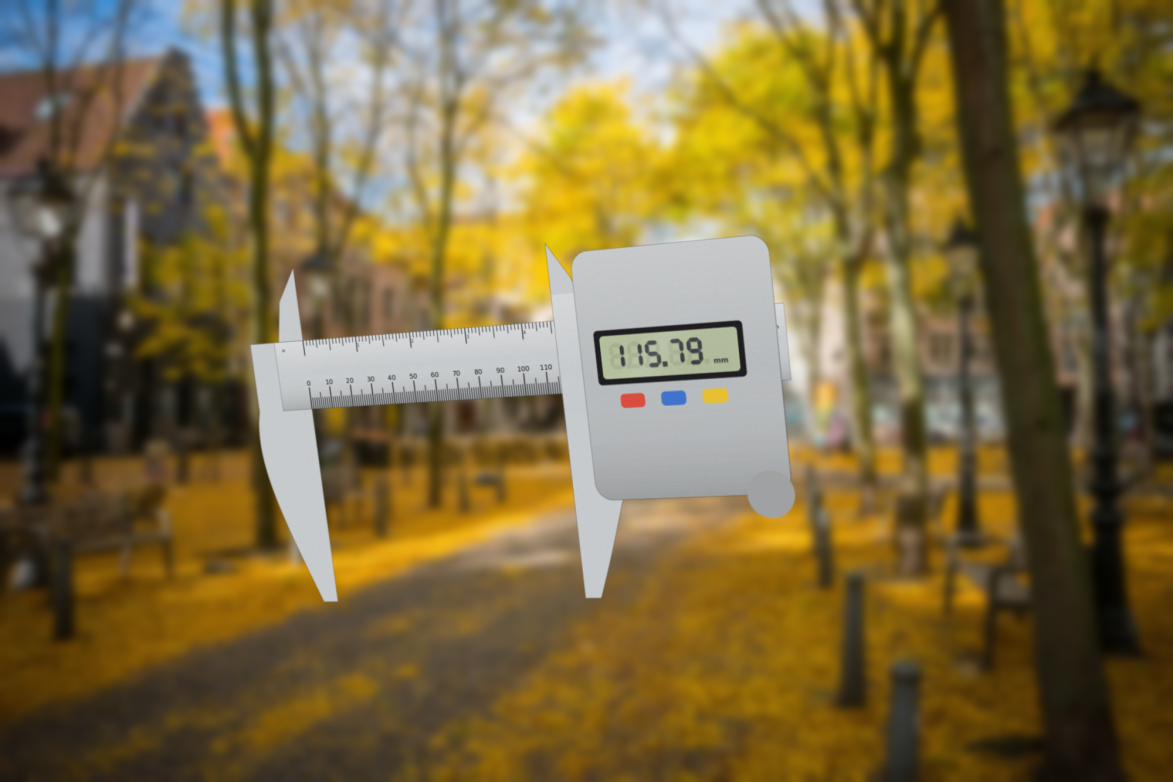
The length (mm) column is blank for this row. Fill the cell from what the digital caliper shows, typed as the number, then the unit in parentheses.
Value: 115.79 (mm)
